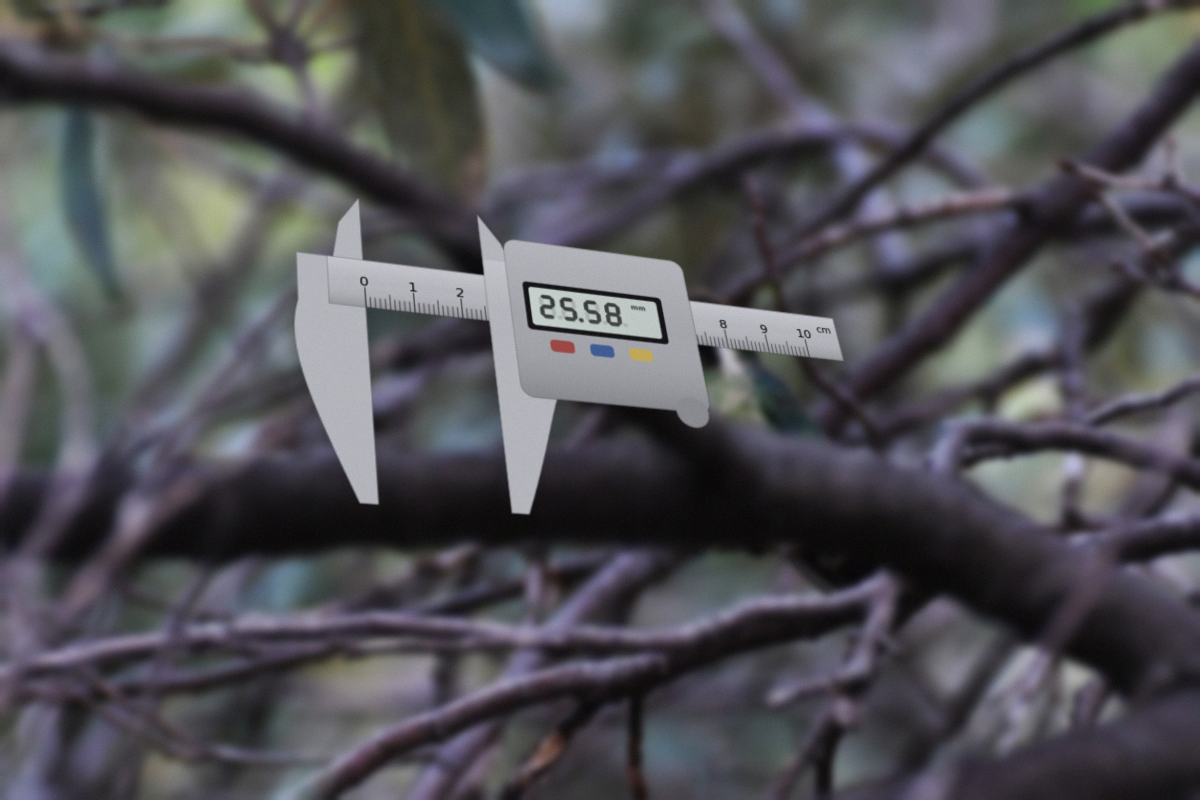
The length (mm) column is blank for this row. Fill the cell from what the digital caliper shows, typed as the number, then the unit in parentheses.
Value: 25.58 (mm)
